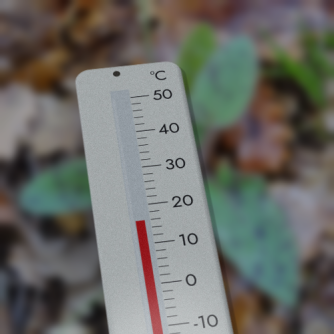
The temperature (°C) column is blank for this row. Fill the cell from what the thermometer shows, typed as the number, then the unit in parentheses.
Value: 16 (°C)
